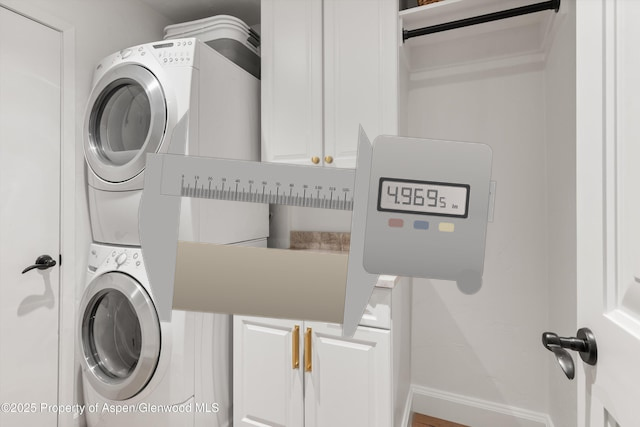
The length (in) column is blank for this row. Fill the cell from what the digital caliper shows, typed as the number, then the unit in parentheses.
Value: 4.9695 (in)
